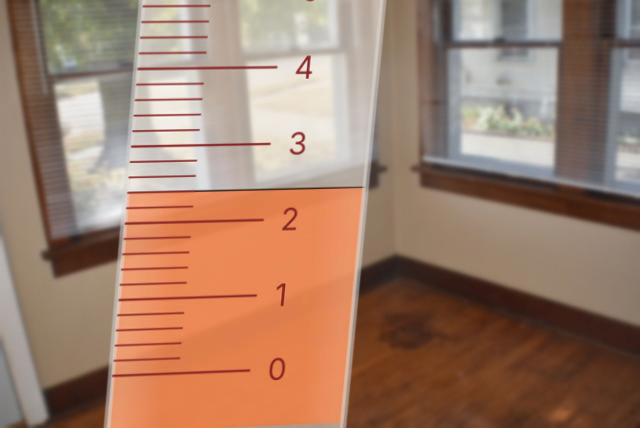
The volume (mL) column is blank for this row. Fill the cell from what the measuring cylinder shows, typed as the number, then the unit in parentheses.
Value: 2.4 (mL)
